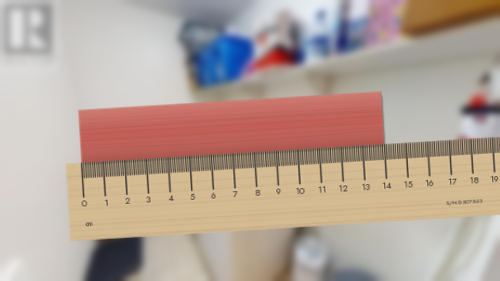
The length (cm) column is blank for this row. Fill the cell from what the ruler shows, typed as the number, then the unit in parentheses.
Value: 14 (cm)
